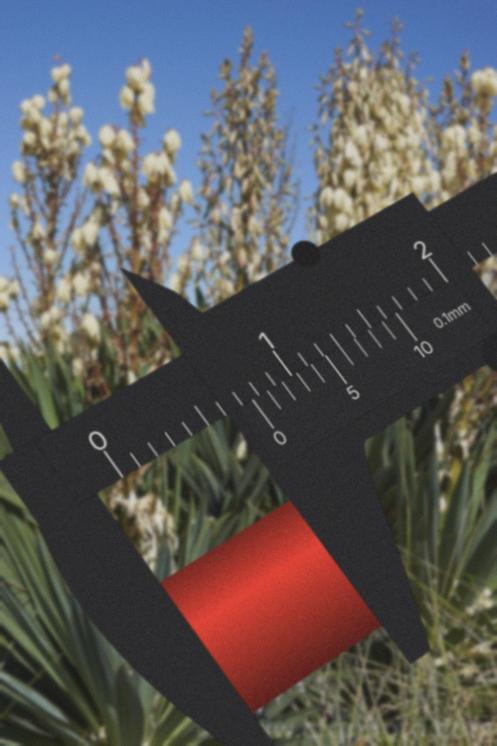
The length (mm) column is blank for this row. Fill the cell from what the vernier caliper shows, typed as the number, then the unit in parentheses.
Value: 7.6 (mm)
